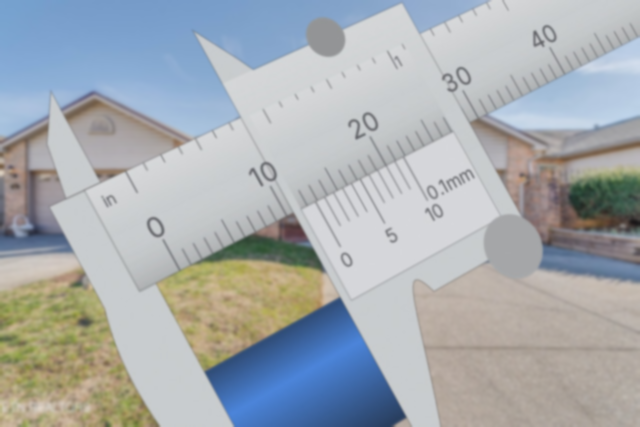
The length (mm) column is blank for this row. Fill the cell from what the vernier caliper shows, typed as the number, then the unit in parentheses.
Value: 12.8 (mm)
